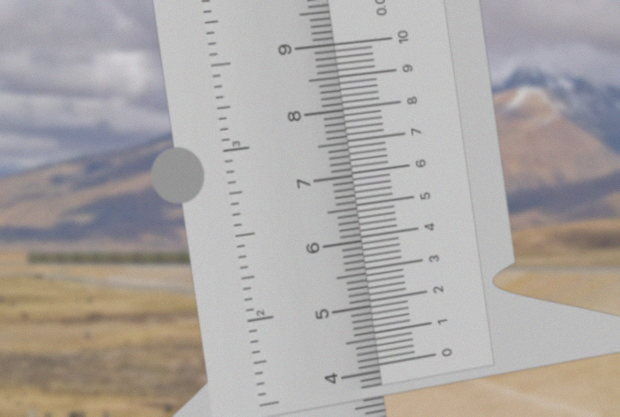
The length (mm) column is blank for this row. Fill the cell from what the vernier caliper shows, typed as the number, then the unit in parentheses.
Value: 41.0 (mm)
